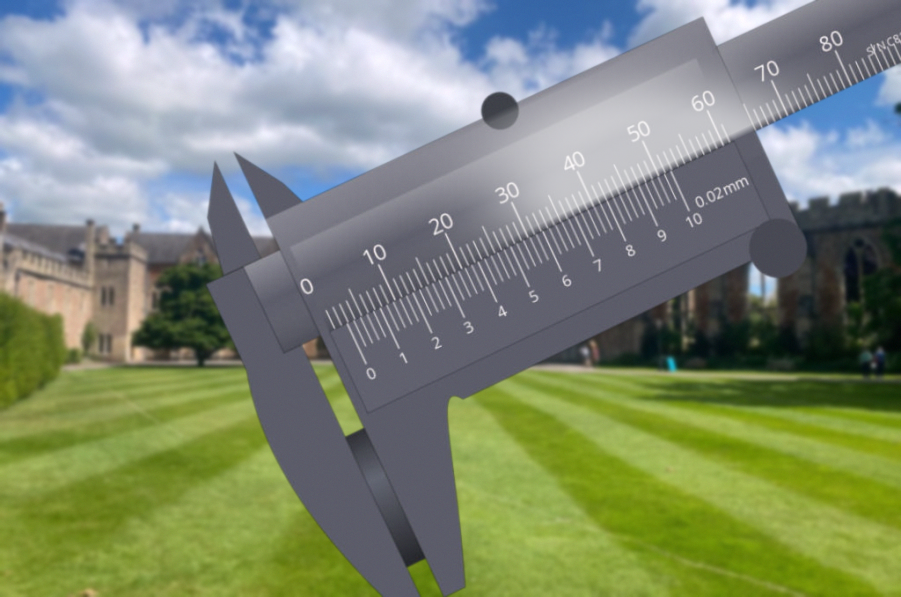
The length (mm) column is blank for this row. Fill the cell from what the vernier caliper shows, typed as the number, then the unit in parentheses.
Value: 2.8 (mm)
